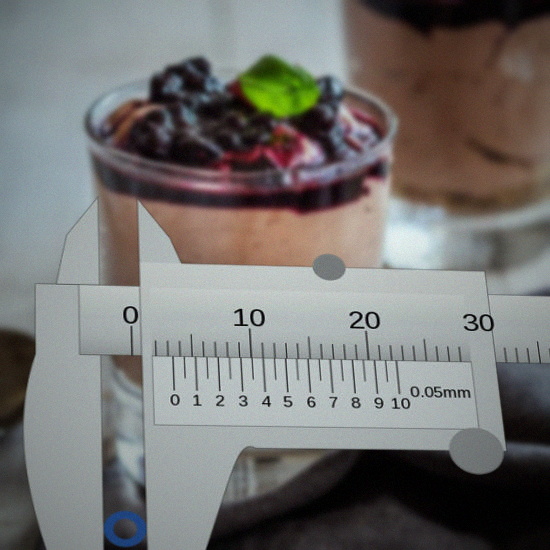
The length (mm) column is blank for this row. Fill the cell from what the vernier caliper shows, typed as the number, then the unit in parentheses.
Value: 3.4 (mm)
